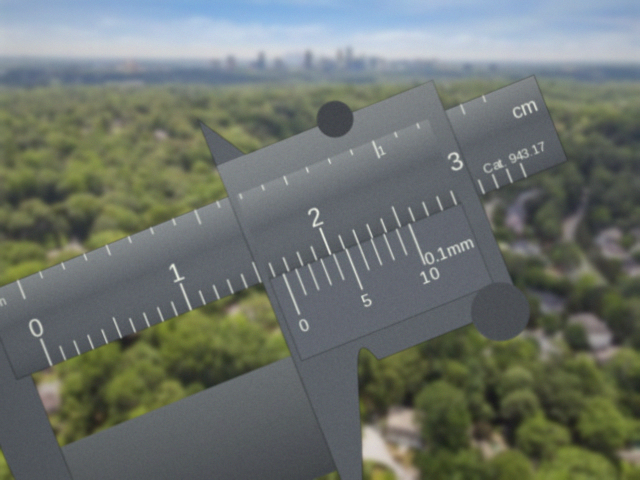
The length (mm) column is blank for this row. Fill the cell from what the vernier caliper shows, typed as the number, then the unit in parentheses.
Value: 16.6 (mm)
